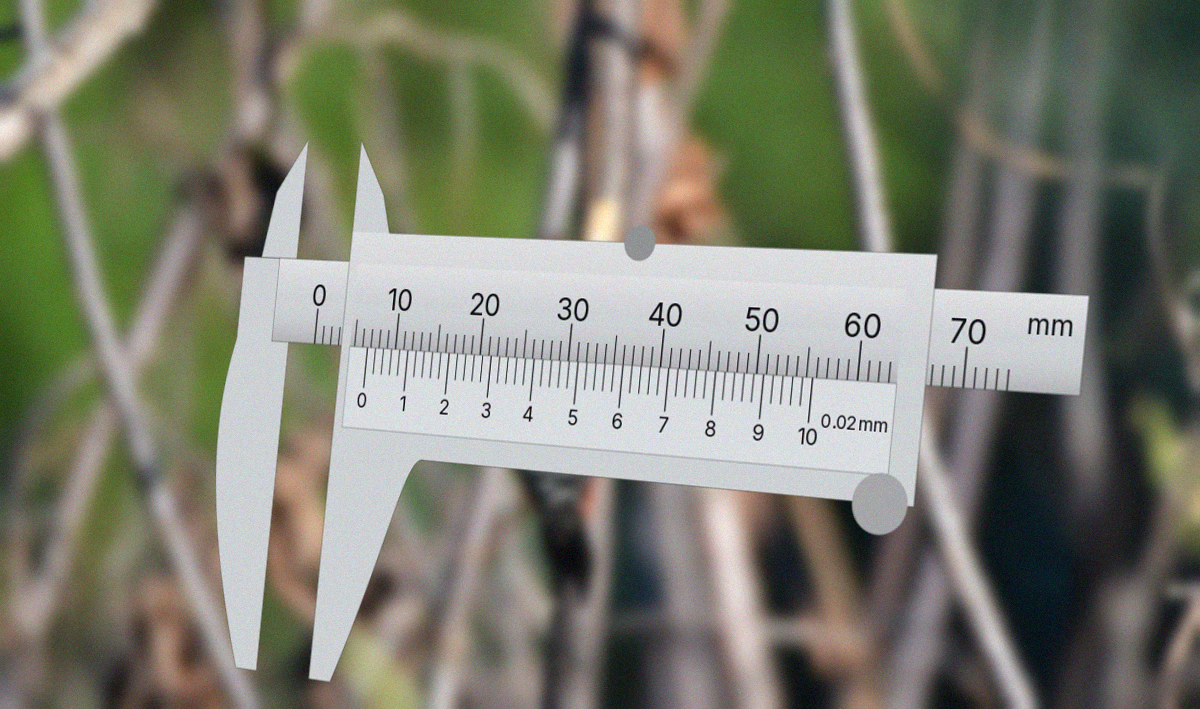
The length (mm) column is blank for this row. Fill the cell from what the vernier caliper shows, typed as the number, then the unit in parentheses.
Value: 6.6 (mm)
